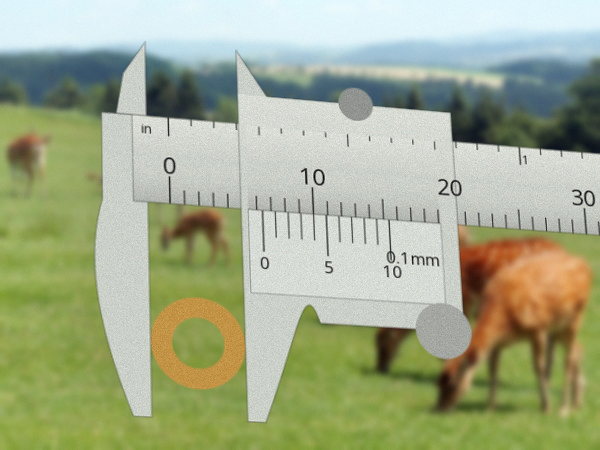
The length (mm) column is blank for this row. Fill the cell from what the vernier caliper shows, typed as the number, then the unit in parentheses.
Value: 6.4 (mm)
